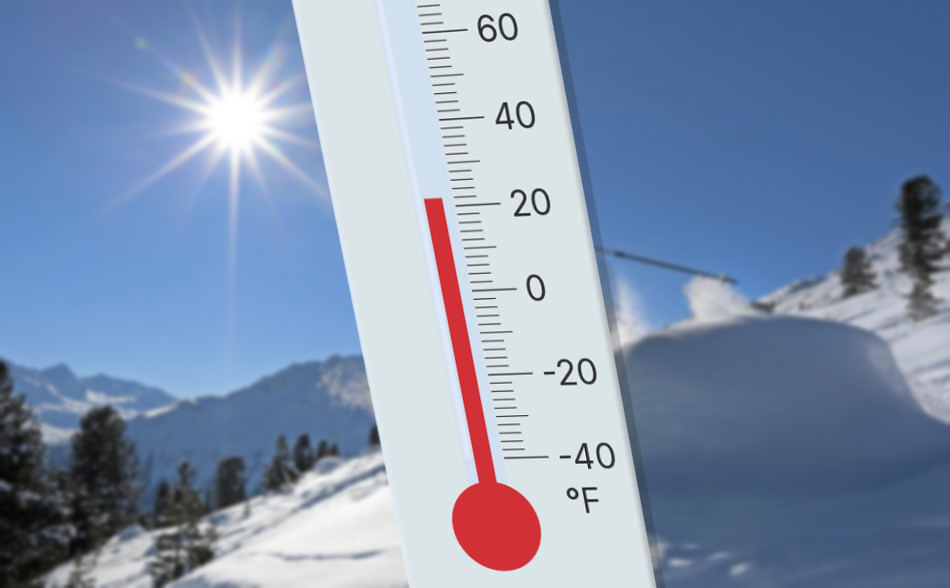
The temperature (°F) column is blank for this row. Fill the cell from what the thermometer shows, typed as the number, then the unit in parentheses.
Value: 22 (°F)
